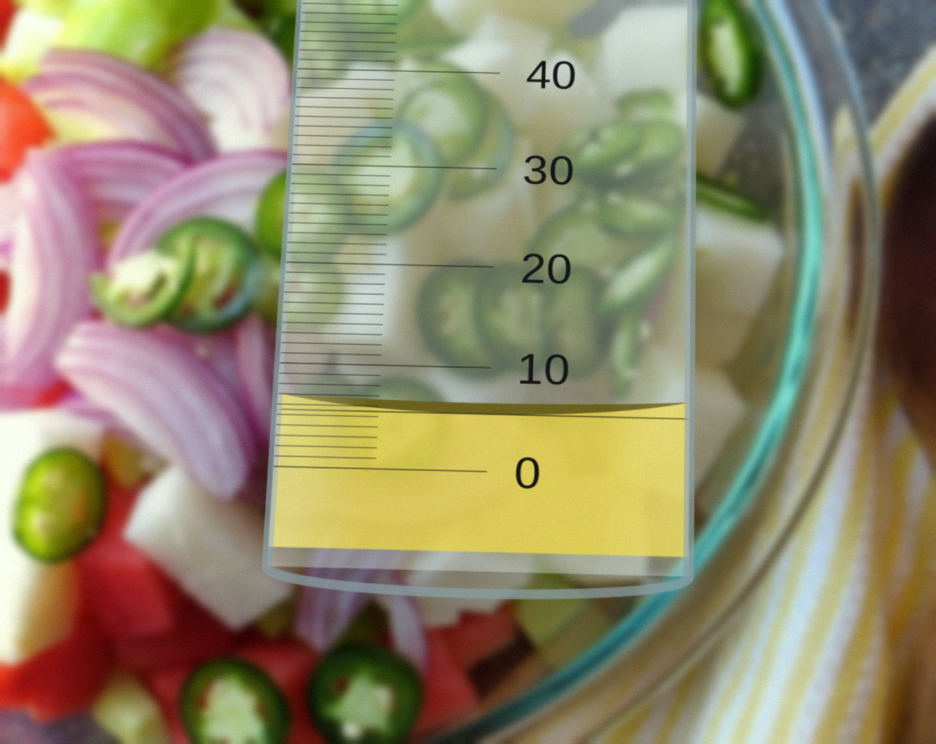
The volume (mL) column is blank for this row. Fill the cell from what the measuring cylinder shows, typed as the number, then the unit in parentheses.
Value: 5.5 (mL)
